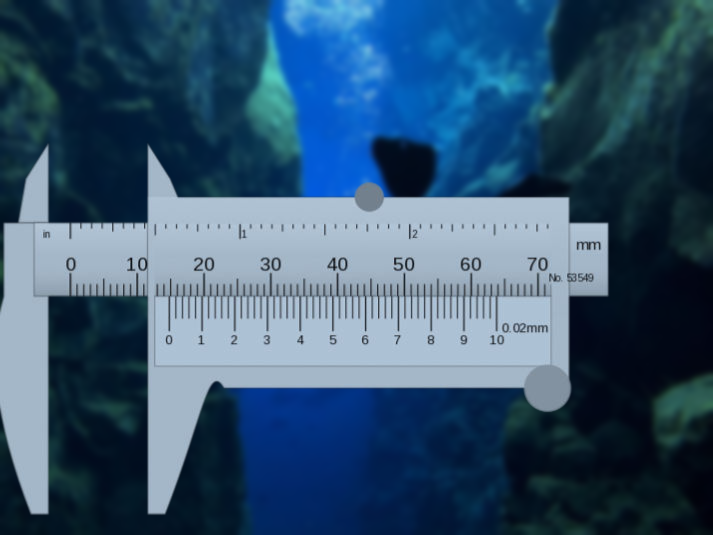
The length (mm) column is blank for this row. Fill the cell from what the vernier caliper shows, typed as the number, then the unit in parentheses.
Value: 14.8 (mm)
